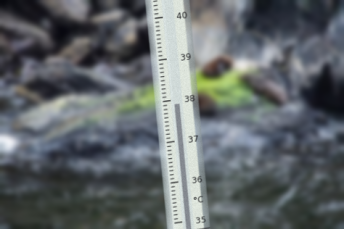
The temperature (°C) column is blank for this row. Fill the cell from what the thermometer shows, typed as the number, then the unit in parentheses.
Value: 37.9 (°C)
